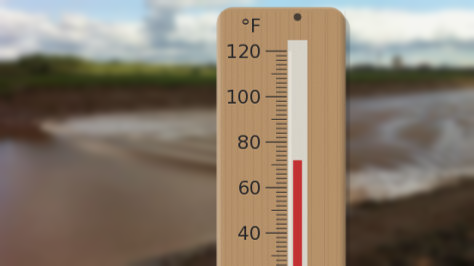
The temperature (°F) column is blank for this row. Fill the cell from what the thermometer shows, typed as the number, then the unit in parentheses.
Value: 72 (°F)
